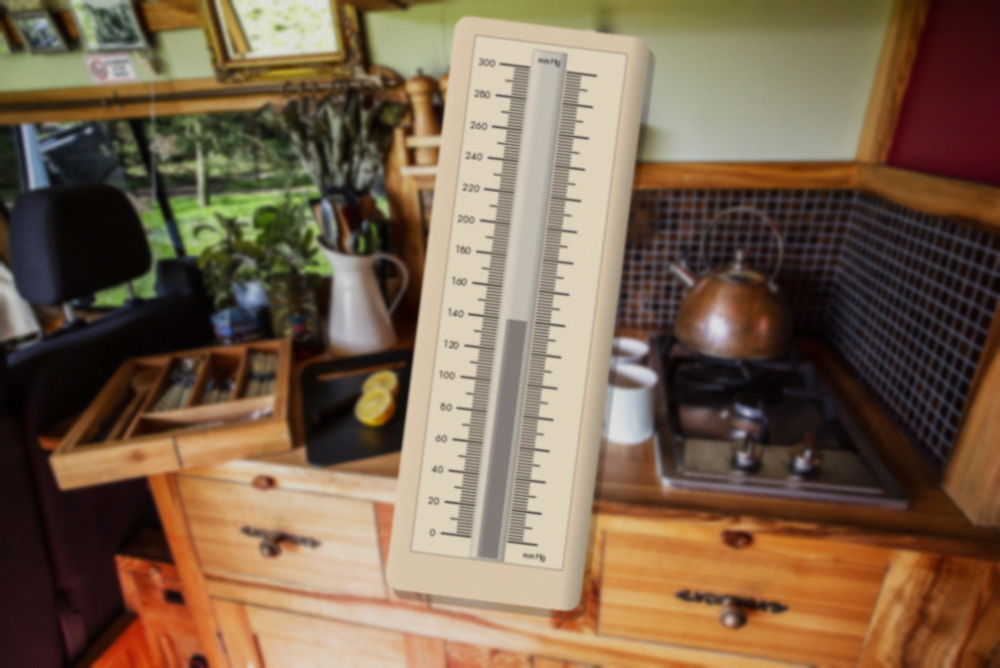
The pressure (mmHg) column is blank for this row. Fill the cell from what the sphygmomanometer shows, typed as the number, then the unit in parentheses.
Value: 140 (mmHg)
